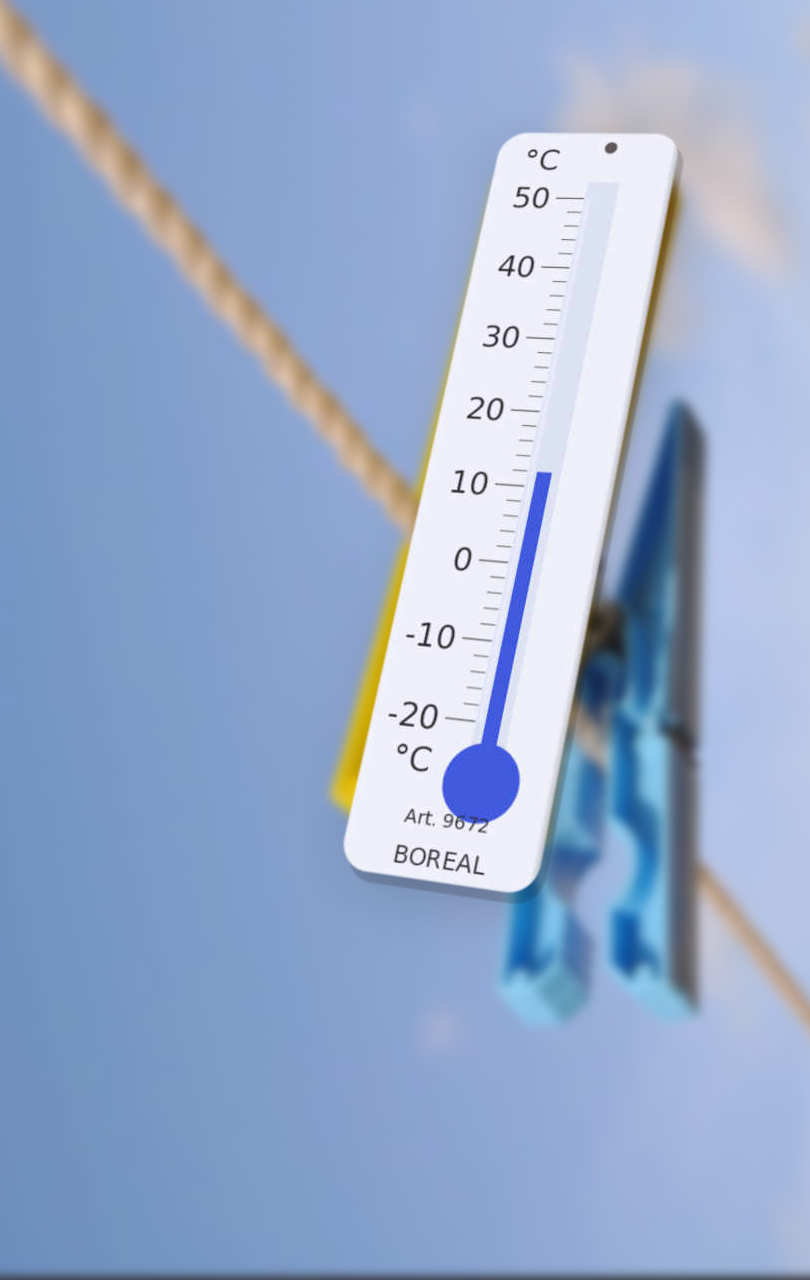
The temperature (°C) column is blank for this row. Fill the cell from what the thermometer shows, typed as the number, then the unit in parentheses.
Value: 12 (°C)
